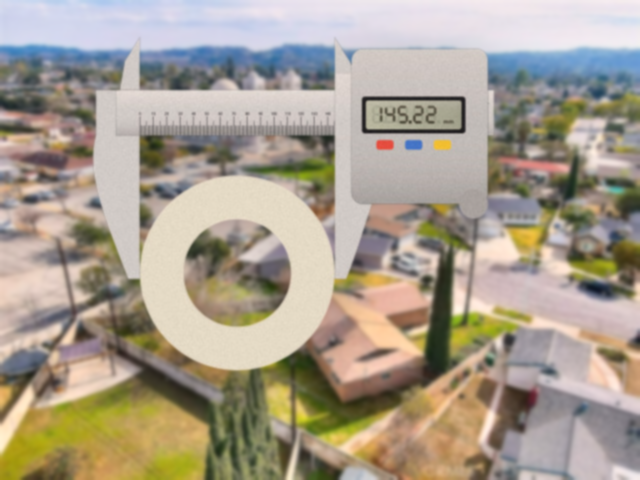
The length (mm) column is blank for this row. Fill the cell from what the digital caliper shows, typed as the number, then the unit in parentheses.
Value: 145.22 (mm)
